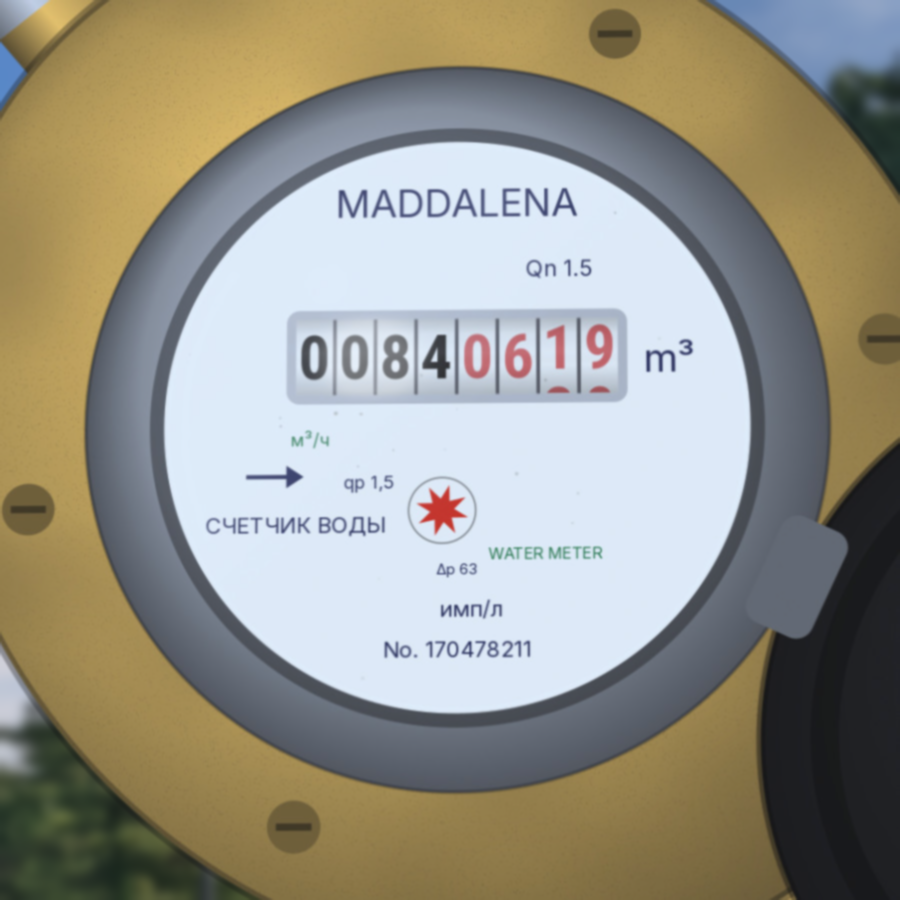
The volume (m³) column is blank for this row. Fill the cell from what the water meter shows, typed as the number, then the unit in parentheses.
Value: 84.0619 (m³)
